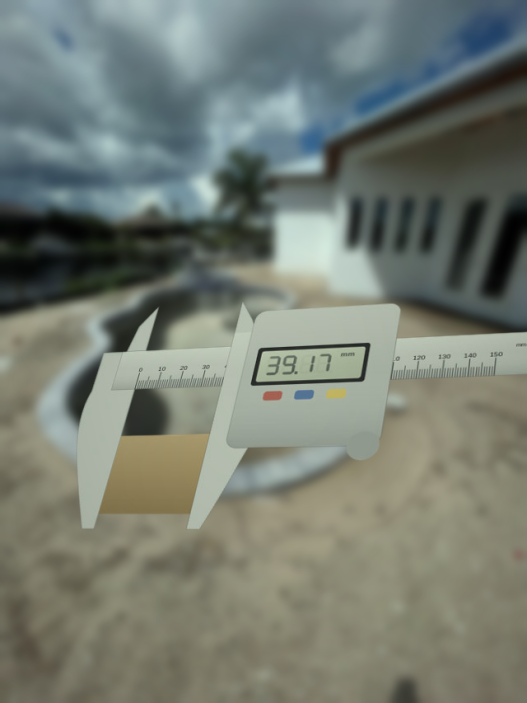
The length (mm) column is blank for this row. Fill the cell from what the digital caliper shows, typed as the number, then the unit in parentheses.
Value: 39.17 (mm)
